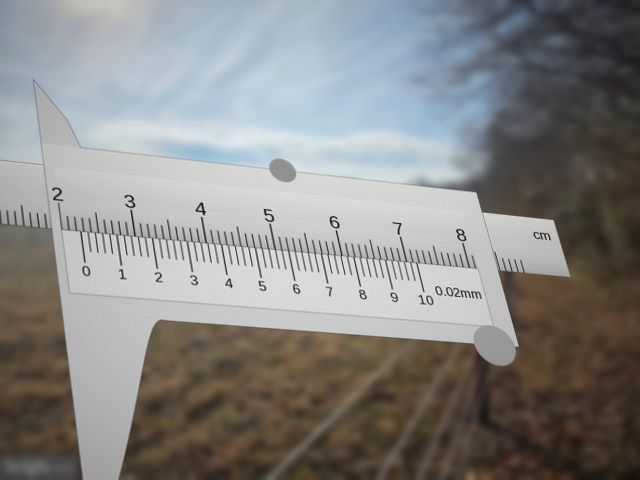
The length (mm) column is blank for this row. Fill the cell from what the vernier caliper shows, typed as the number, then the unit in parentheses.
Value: 22.6 (mm)
